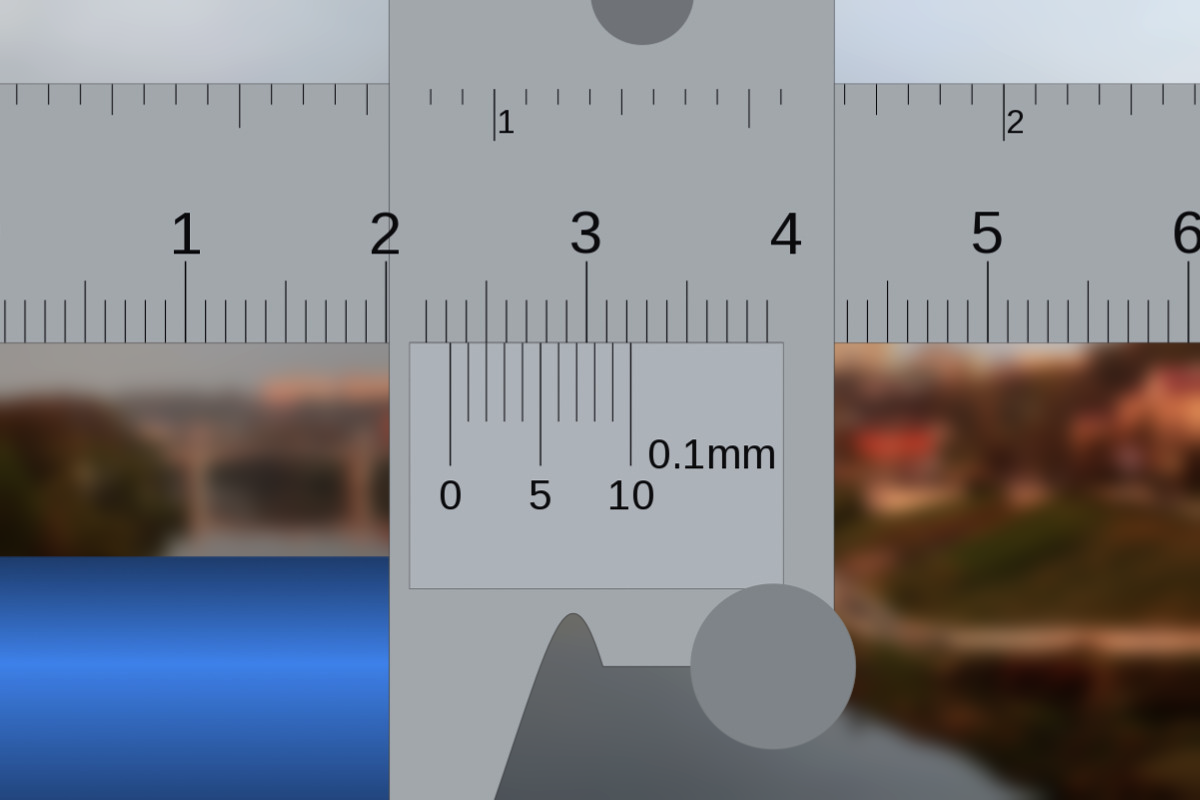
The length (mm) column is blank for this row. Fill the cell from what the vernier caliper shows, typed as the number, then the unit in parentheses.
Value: 23.2 (mm)
